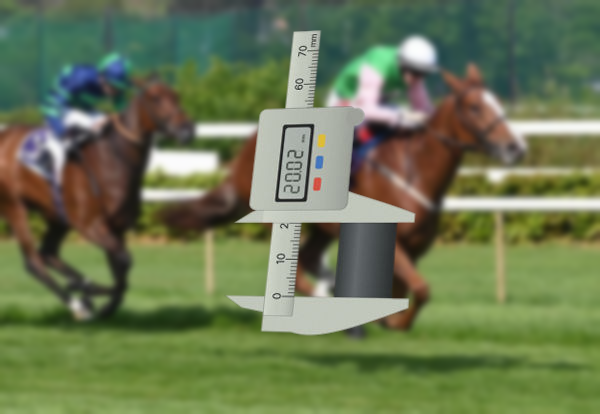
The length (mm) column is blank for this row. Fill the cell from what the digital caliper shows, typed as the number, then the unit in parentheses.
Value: 20.02 (mm)
